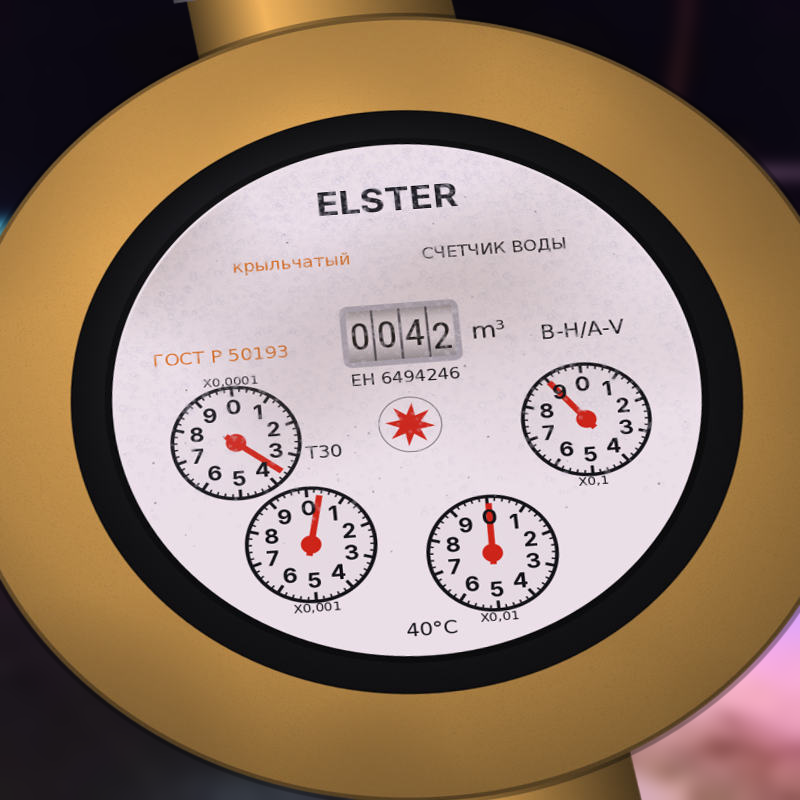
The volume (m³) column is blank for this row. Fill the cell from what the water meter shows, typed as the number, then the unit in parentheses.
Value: 41.9003 (m³)
